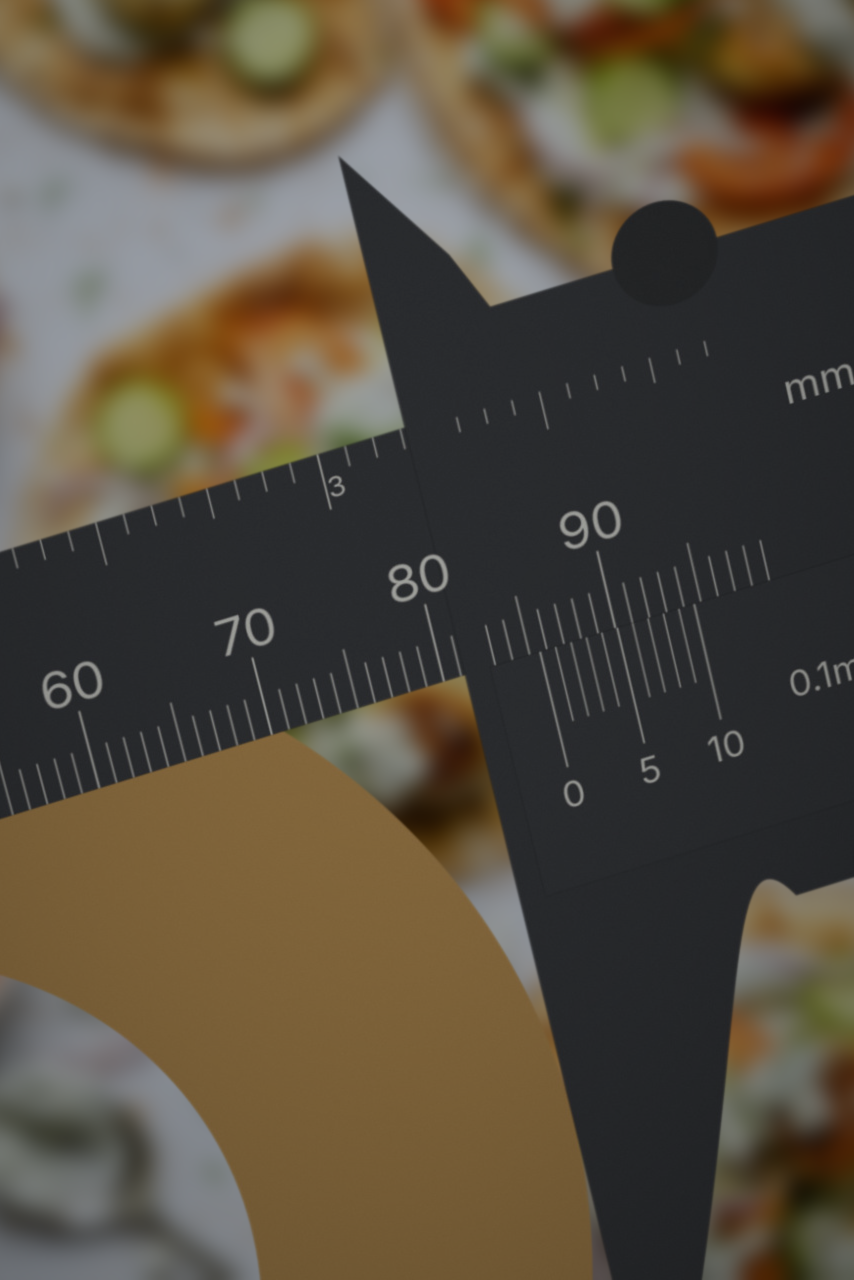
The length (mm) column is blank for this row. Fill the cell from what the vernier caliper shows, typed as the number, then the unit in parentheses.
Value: 85.6 (mm)
